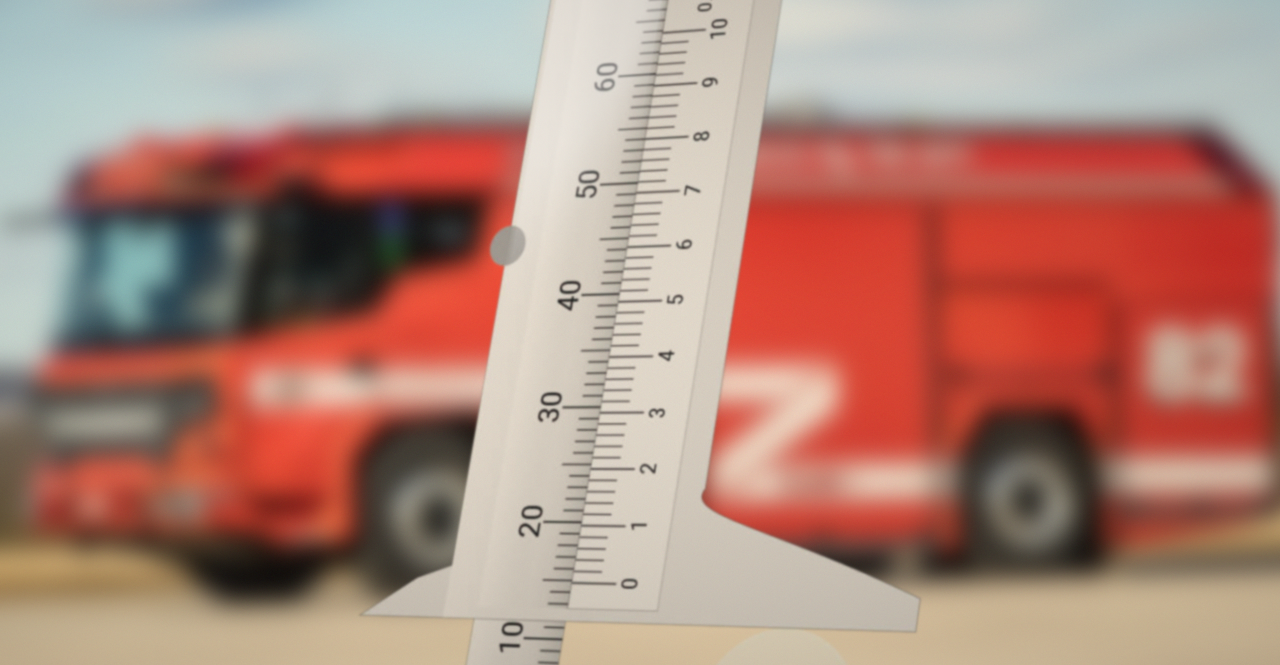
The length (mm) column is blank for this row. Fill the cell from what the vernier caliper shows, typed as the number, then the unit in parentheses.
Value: 14.8 (mm)
